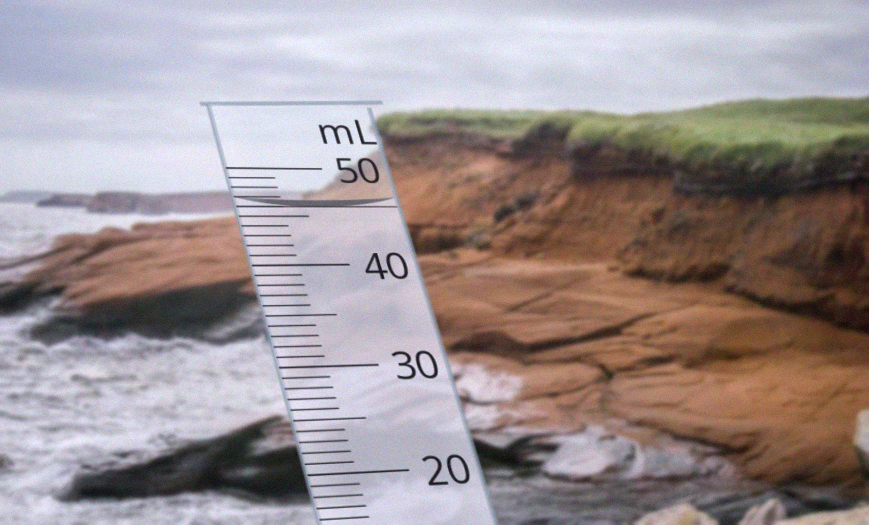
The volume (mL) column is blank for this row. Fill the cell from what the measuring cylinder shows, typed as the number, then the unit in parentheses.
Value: 46 (mL)
